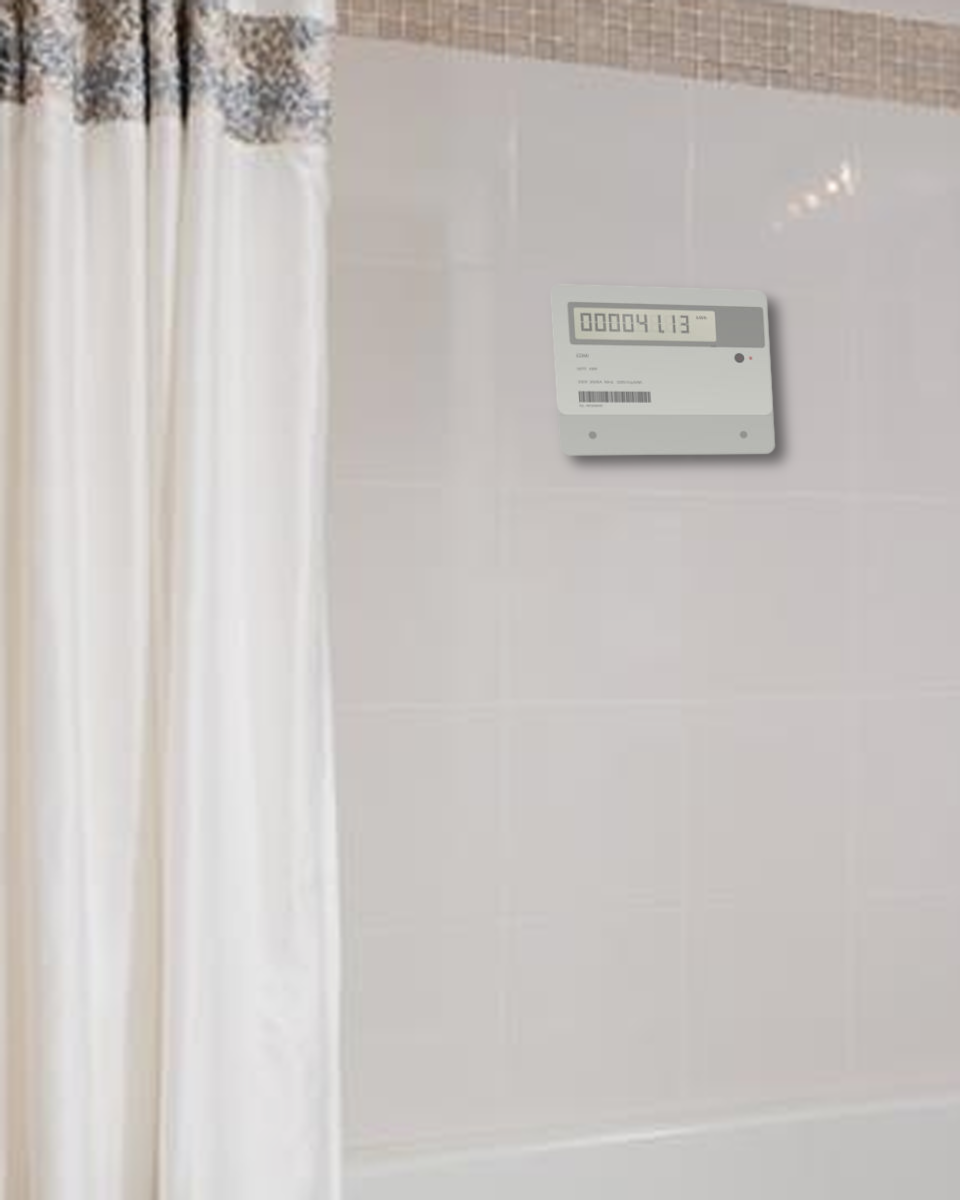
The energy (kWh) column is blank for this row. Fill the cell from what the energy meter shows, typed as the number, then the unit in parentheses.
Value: 41.13 (kWh)
